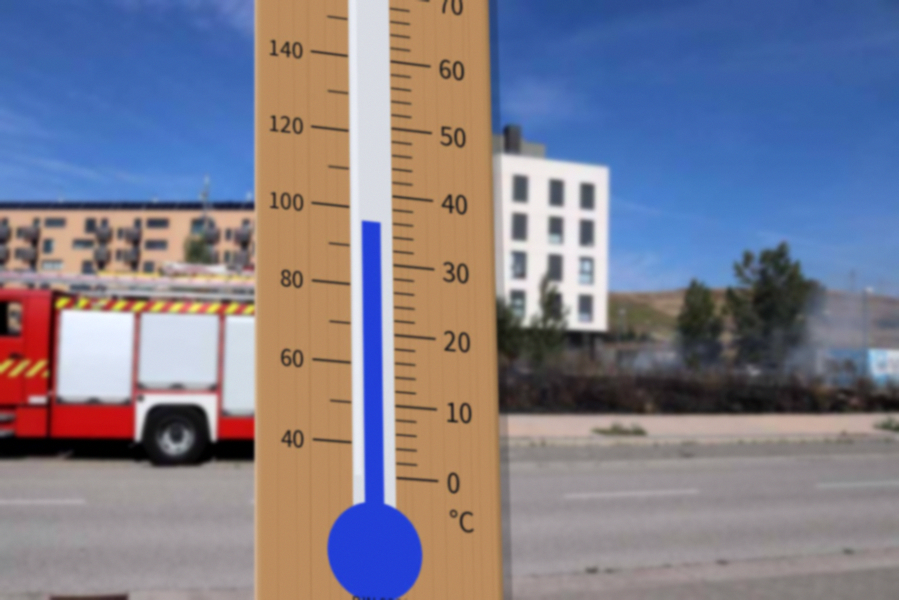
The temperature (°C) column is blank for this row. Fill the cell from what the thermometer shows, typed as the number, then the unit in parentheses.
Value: 36 (°C)
